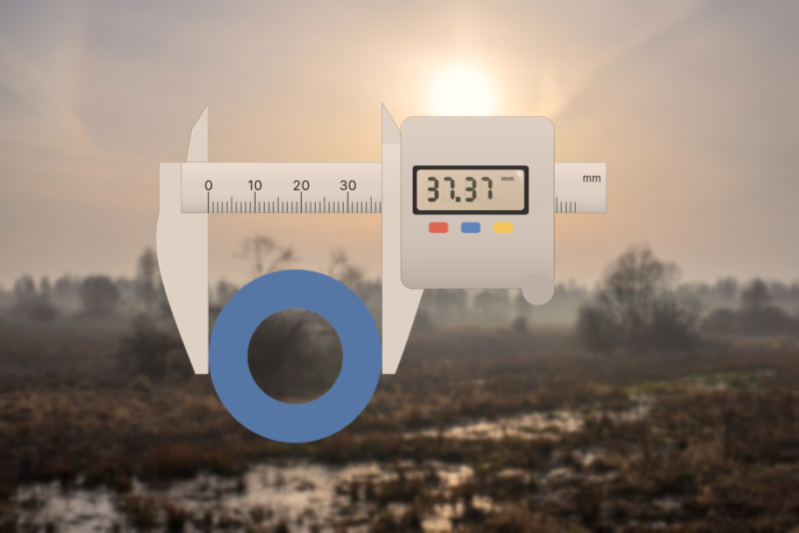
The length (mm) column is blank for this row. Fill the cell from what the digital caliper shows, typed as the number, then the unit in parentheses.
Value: 37.37 (mm)
